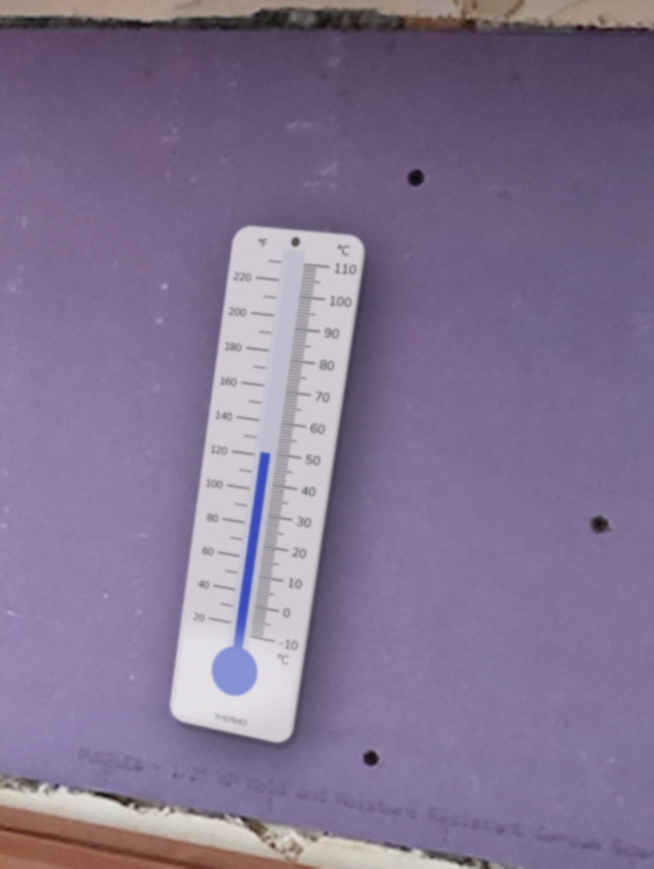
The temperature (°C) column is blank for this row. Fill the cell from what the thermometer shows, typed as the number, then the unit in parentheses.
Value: 50 (°C)
